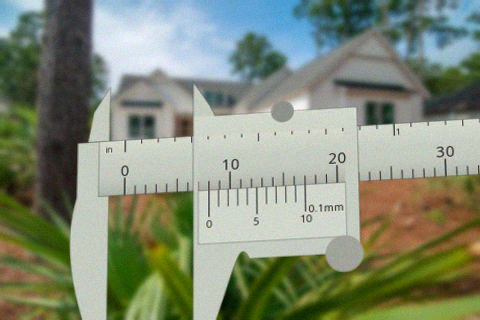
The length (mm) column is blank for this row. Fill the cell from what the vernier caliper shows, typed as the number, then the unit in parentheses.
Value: 8.0 (mm)
